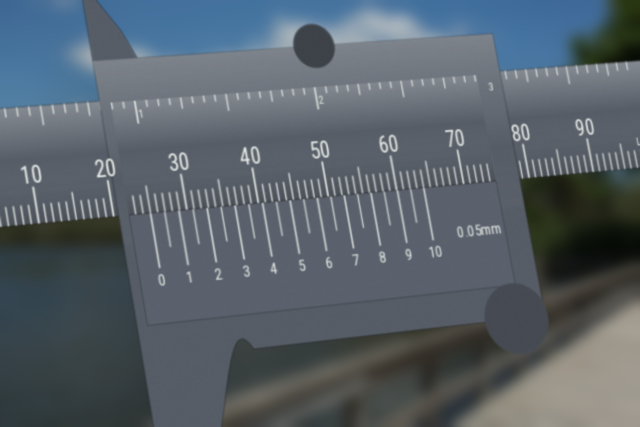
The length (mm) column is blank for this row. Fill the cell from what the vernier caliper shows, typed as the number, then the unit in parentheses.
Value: 25.0 (mm)
